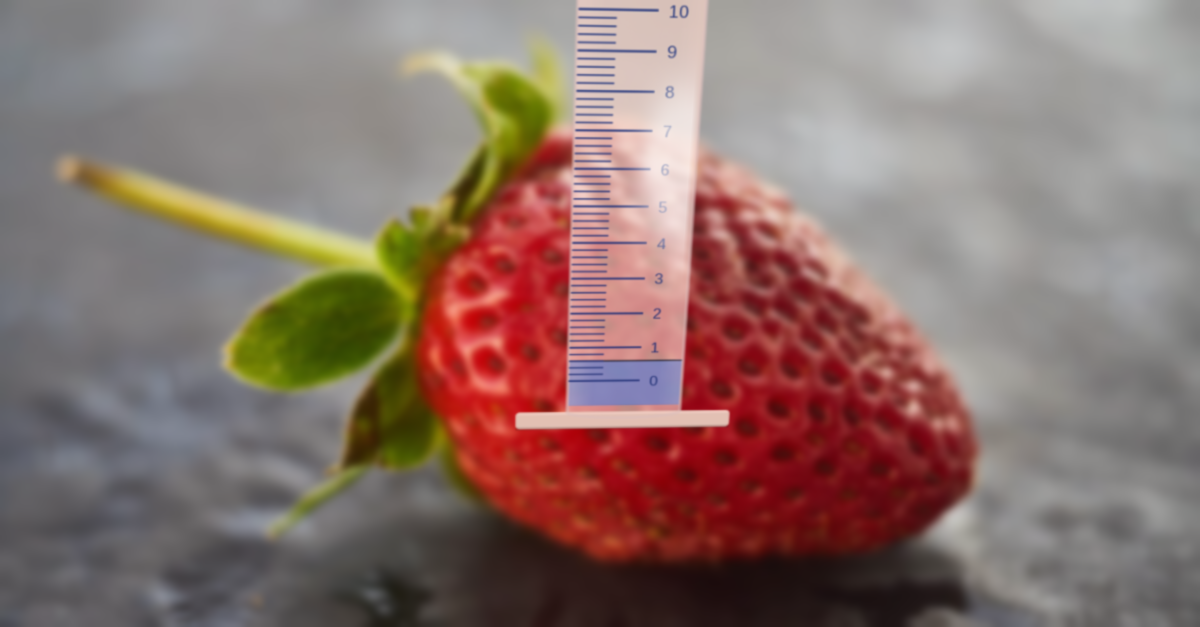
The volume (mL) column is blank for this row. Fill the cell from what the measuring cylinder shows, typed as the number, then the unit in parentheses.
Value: 0.6 (mL)
